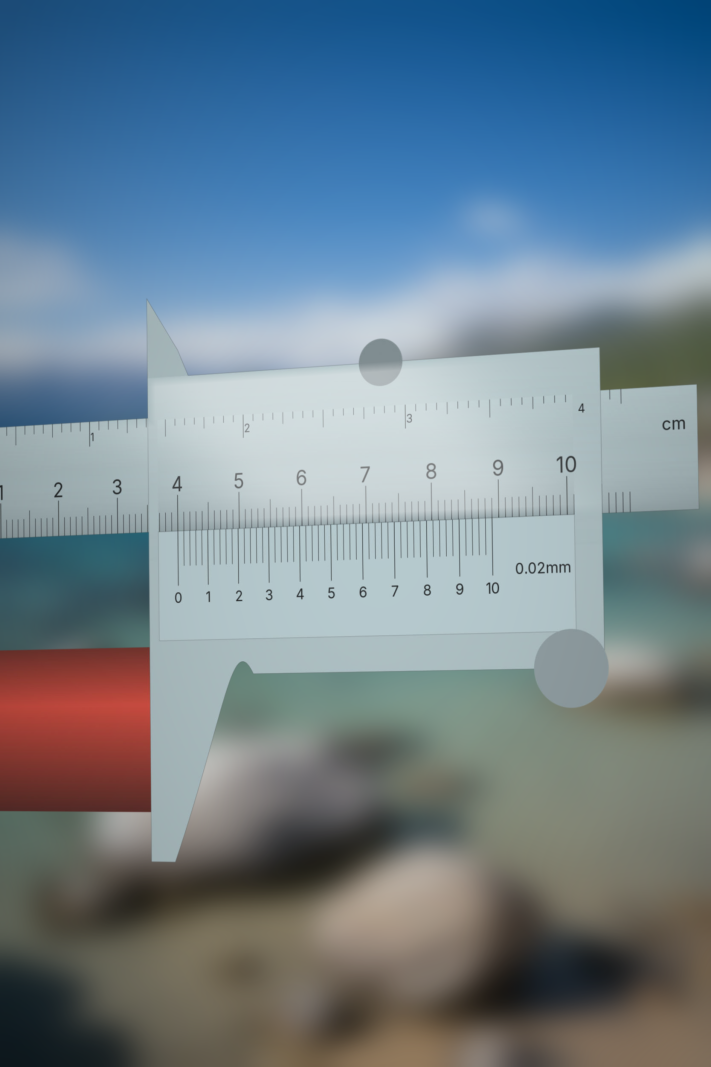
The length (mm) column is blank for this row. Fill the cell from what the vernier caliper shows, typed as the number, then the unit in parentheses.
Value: 40.0 (mm)
